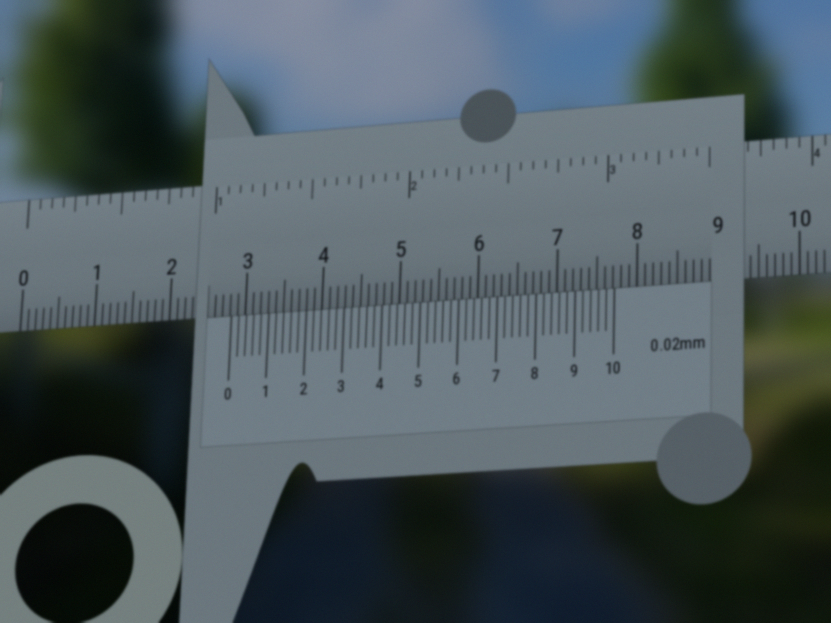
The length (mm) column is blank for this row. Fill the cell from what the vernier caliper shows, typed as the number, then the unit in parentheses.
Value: 28.2 (mm)
